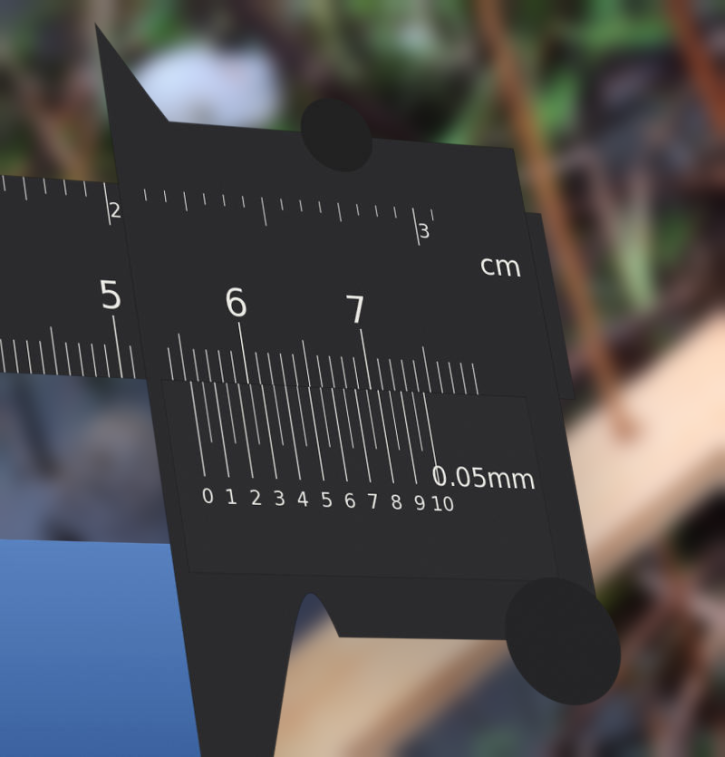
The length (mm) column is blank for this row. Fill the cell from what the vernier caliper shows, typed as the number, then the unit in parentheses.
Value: 55.4 (mm)
